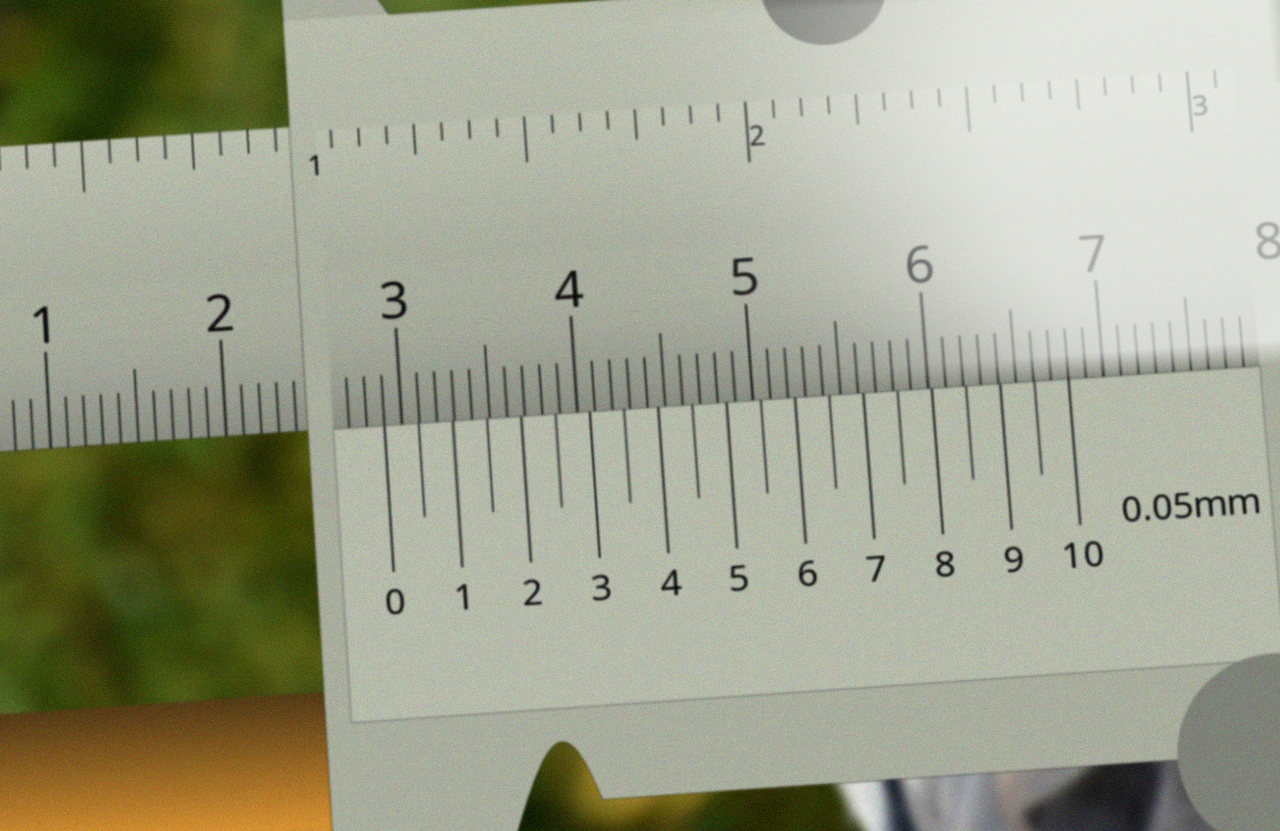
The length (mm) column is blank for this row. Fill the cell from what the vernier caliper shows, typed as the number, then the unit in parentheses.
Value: 29.0 (mm)
